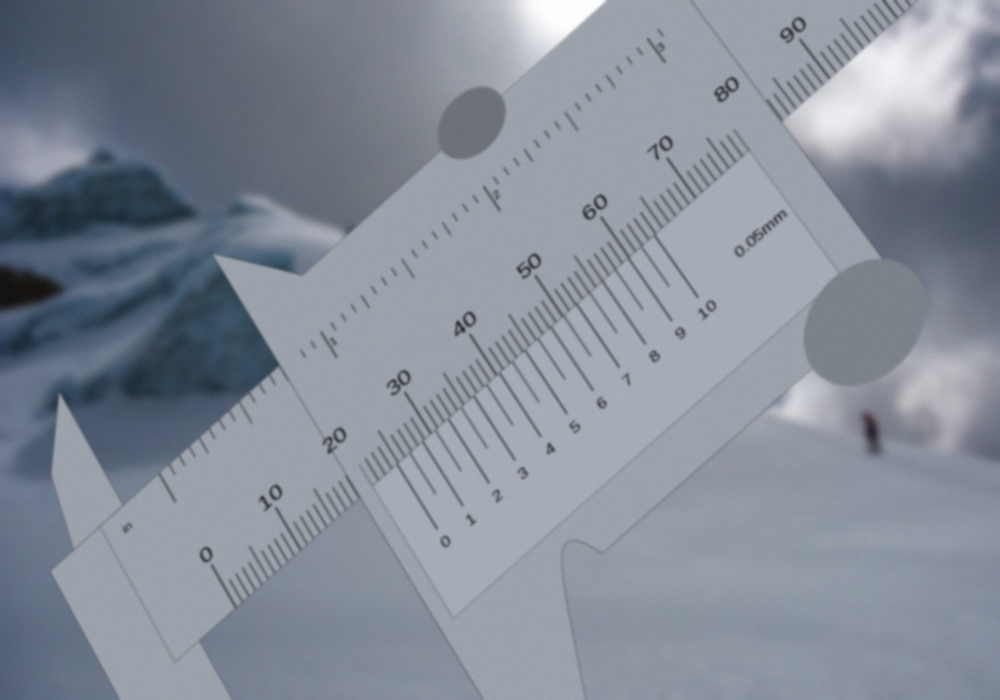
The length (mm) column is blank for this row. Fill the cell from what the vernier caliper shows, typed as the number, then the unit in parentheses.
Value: 24.8 (mm)
